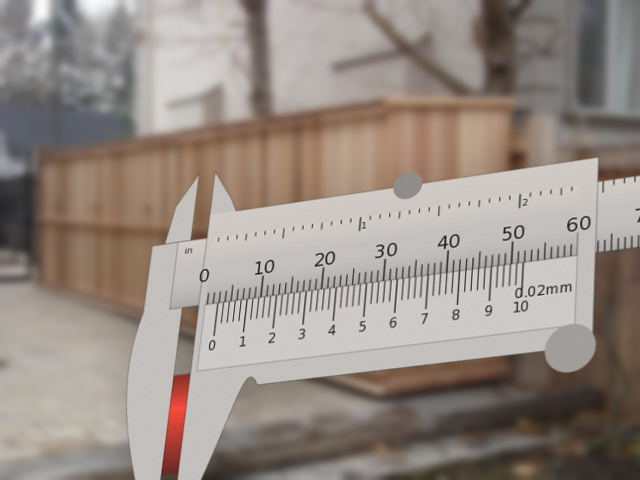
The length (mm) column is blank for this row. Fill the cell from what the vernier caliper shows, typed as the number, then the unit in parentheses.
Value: 2.8 (mm)
